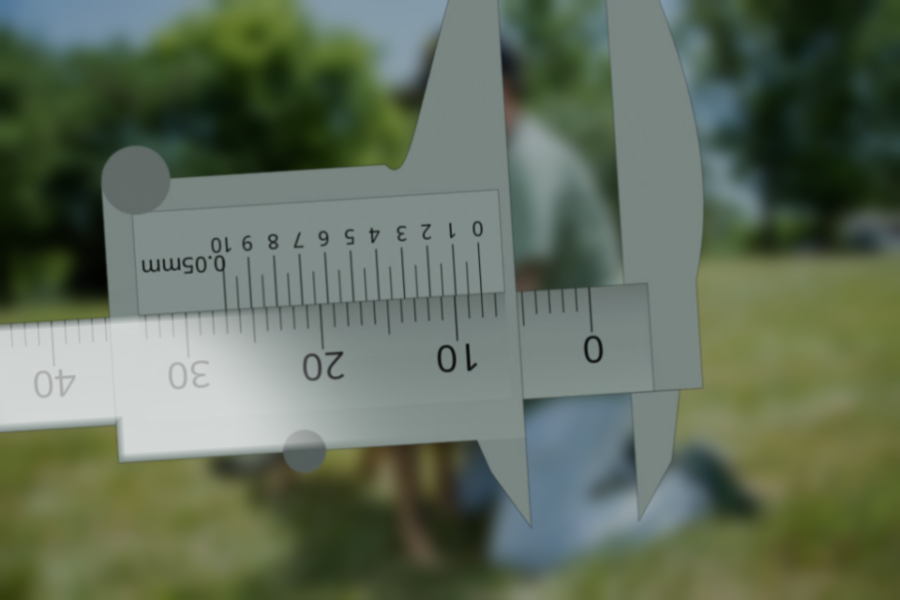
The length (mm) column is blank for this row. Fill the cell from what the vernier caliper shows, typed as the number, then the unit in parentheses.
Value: 8.0 (mm)
